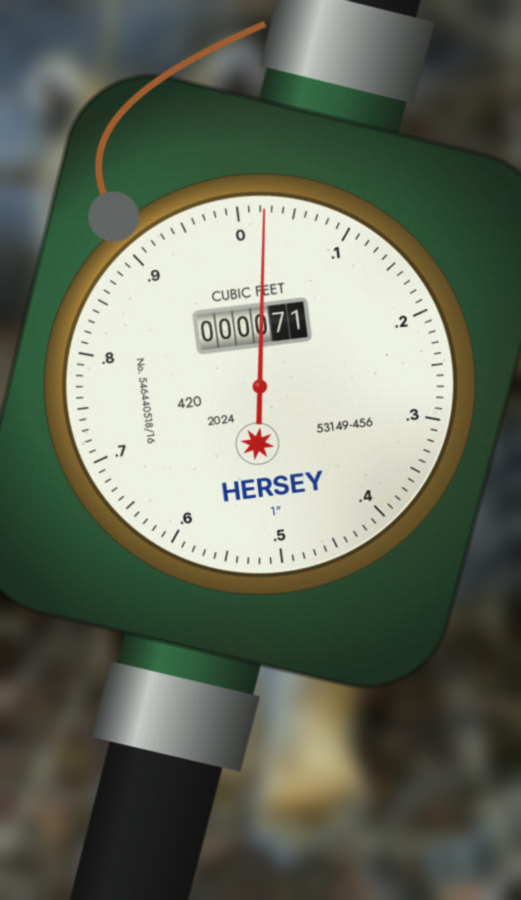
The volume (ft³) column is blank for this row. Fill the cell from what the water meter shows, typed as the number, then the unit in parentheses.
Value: 71.02 (ft³)
